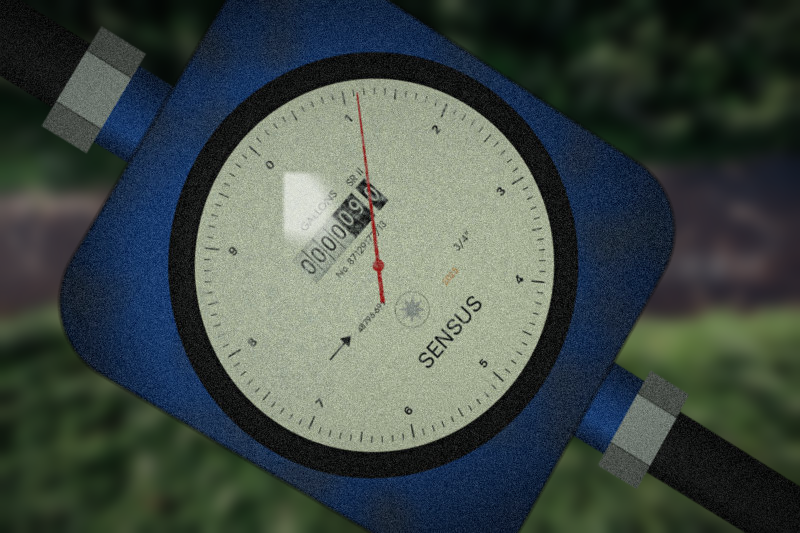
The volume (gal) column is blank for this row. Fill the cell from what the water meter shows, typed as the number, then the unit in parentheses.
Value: 91.1 (gal)
